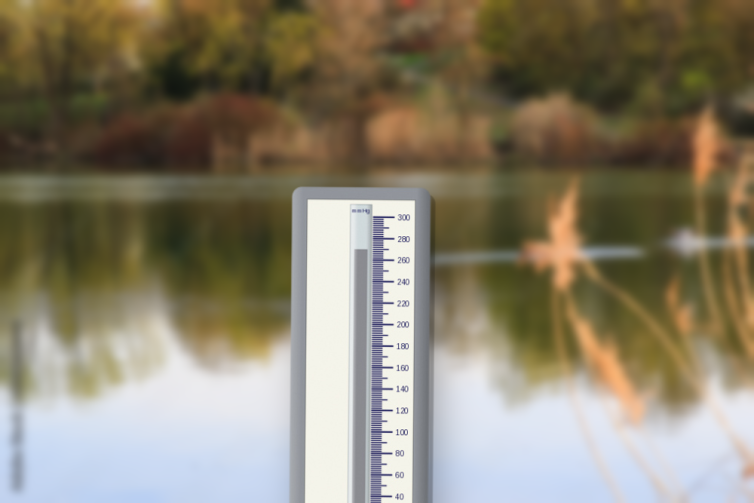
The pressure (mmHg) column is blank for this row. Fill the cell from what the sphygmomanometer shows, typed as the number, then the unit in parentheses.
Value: 270 (mmHg)
